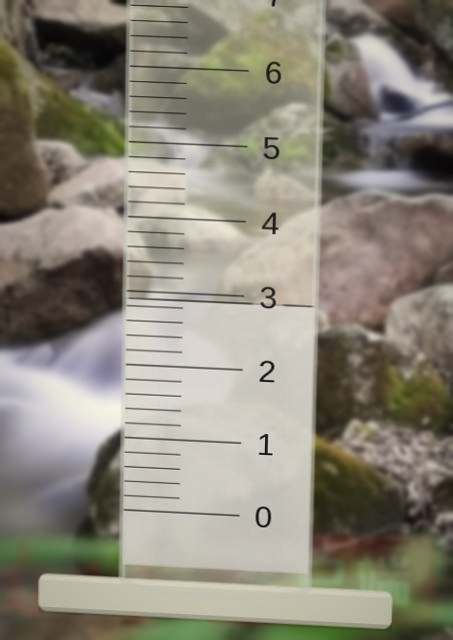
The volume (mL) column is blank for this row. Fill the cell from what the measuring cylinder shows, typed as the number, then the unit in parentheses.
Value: 2.9 (mL)
